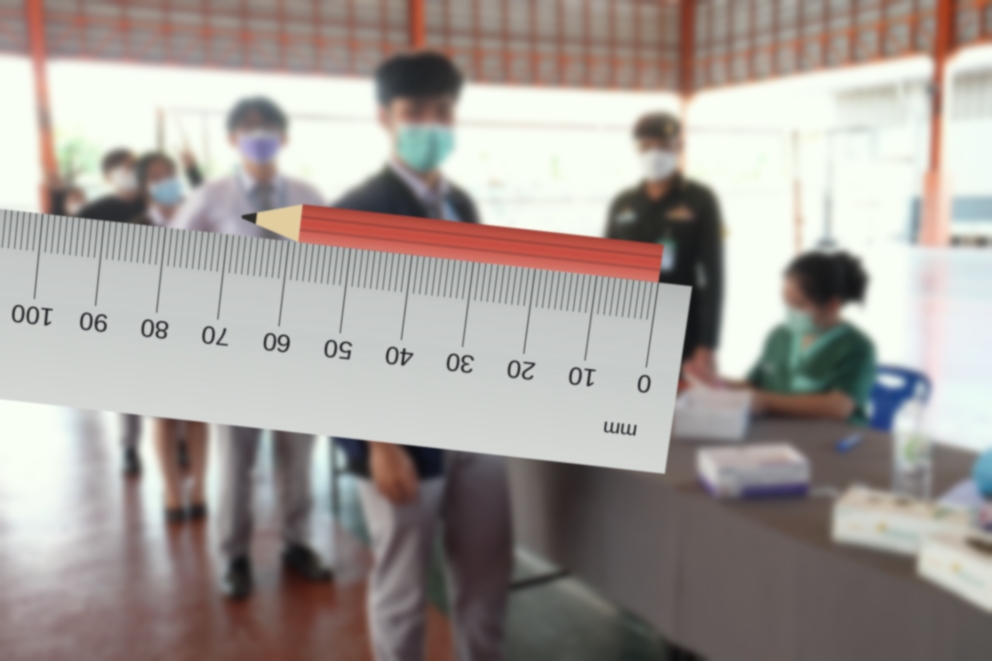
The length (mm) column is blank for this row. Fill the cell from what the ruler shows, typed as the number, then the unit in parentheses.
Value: 68 (mm)
